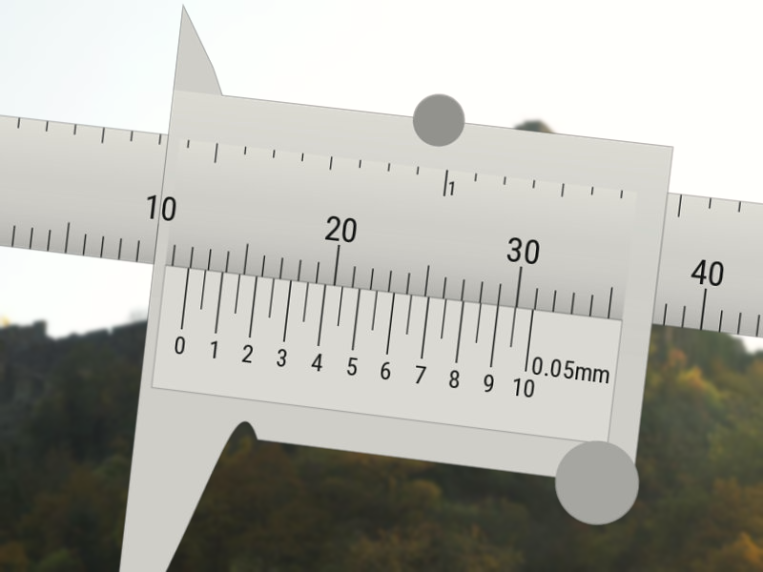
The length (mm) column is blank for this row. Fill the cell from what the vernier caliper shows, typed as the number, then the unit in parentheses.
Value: 11.9 (mm)
